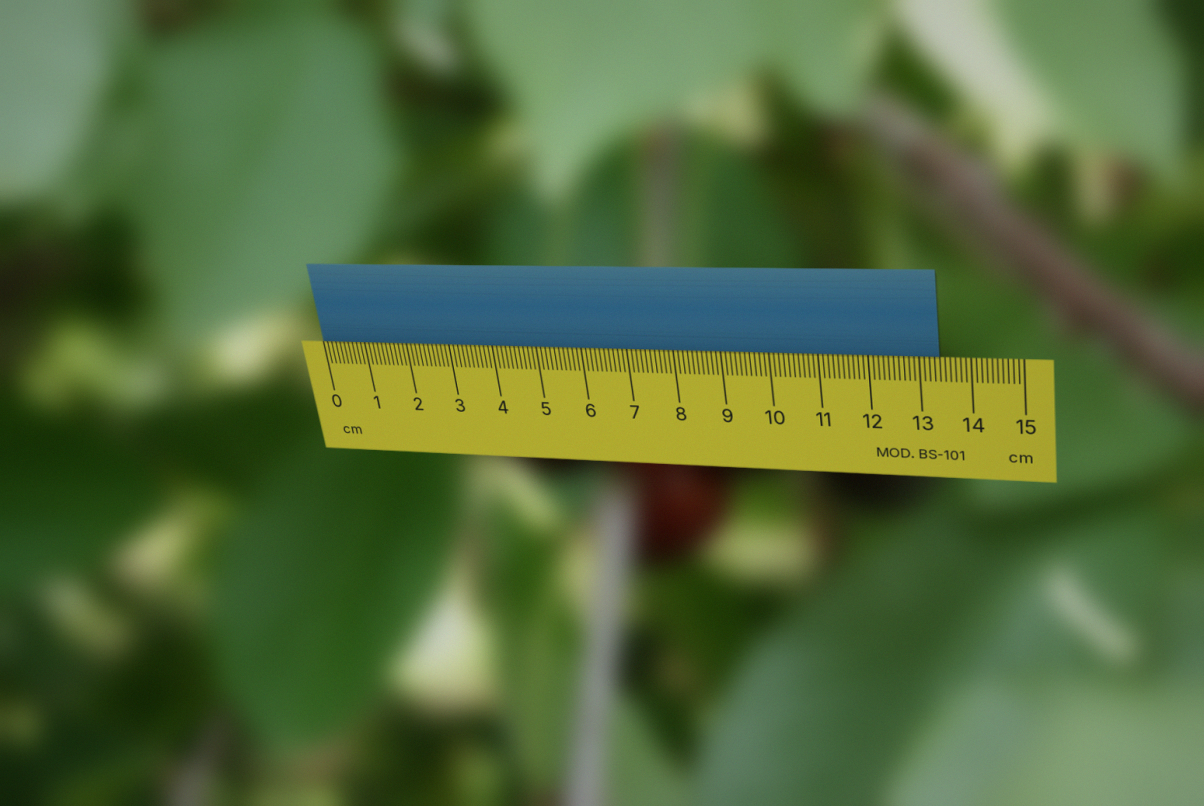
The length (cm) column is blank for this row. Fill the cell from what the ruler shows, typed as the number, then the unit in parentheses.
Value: 13.4 (cm)
